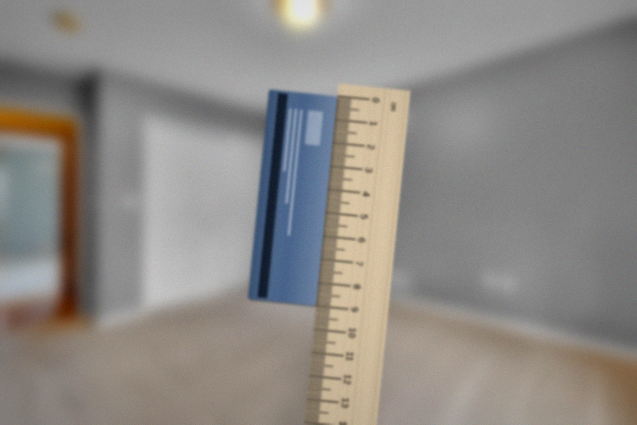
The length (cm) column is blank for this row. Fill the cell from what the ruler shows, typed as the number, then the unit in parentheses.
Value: 9 (cm)
